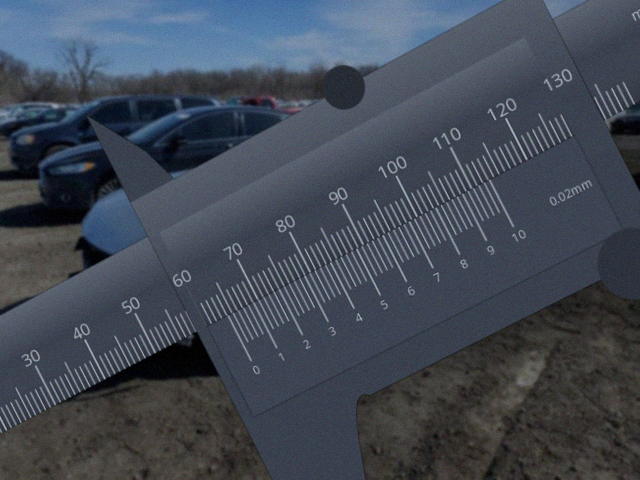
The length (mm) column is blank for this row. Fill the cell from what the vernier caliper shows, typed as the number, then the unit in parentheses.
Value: 64.2 (mm)
